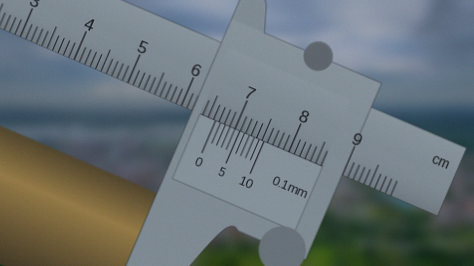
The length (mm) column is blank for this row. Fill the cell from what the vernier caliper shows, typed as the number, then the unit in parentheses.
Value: 66.4 (mm)
